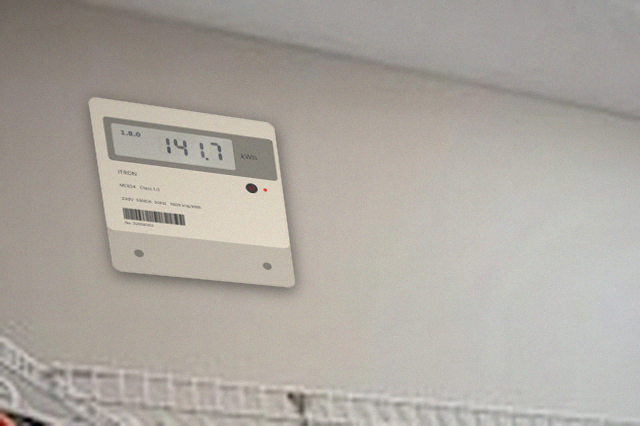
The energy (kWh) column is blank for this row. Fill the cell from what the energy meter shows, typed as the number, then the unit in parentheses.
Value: 141.7 (kWh)
